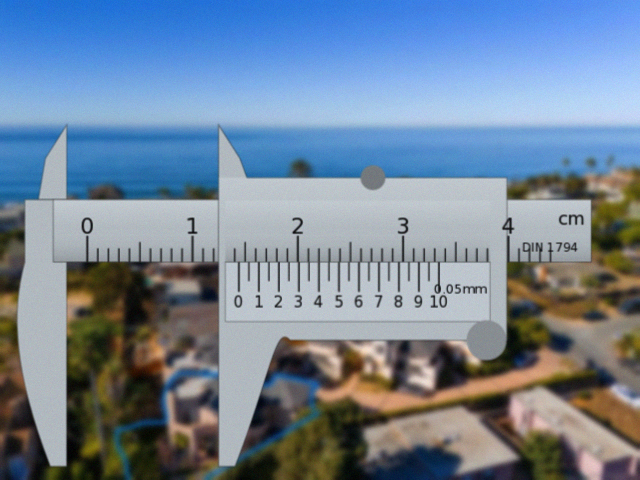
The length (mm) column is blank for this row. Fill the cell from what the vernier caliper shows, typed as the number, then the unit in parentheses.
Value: 14.4 (mm)
